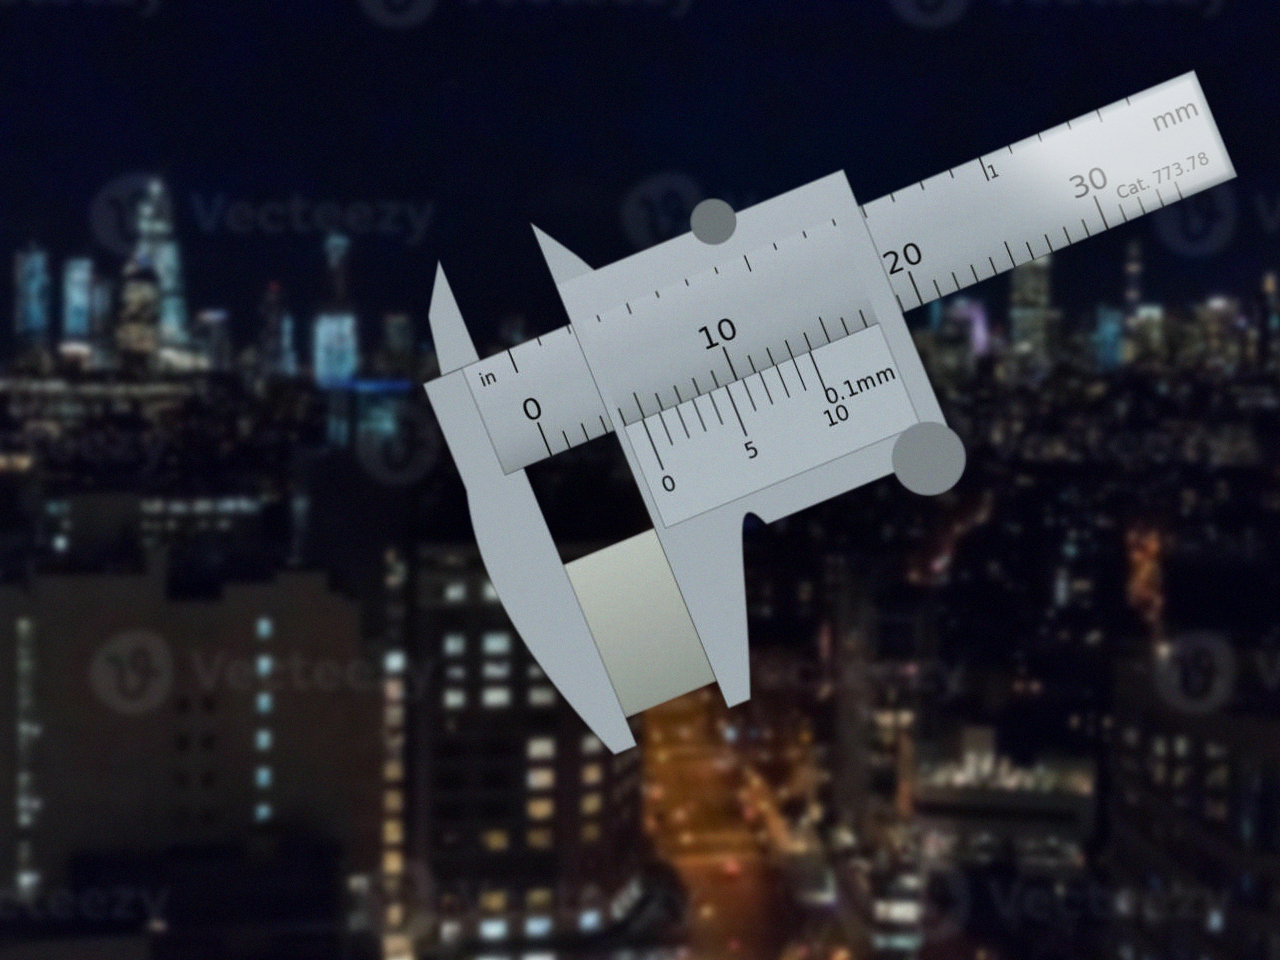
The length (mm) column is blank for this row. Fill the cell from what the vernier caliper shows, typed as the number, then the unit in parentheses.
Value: 4.9 (mm)
